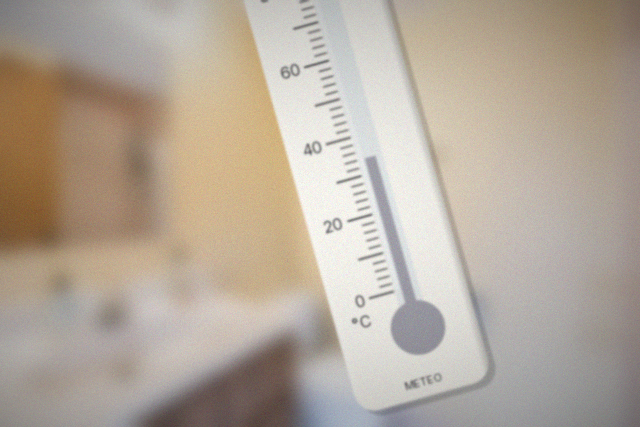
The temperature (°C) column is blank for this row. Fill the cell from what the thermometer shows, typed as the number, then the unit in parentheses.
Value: 34 (°C)
